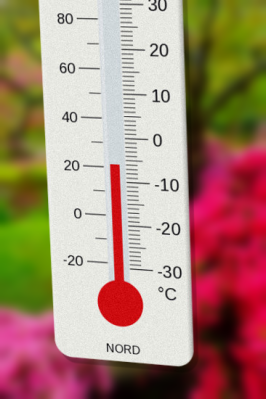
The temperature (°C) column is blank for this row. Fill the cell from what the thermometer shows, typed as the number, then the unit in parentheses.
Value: -6 (°C)
